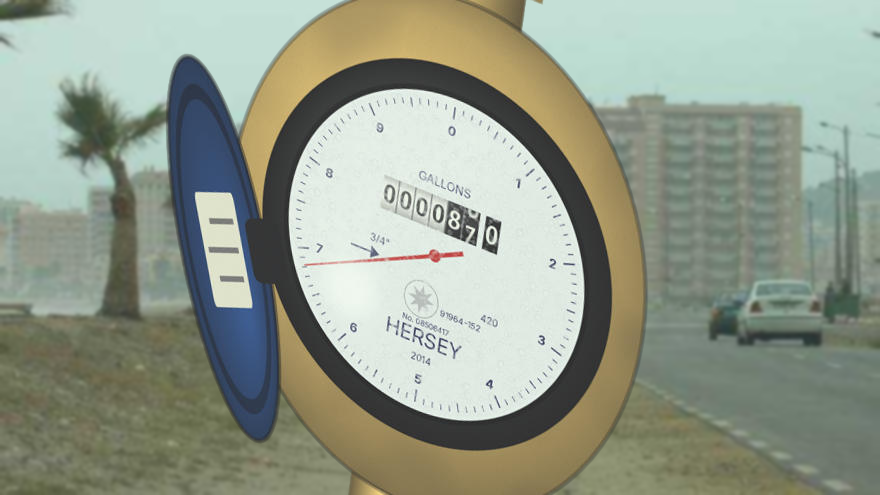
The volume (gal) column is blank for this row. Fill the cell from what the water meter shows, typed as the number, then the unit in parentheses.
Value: 866.8 (gal)
